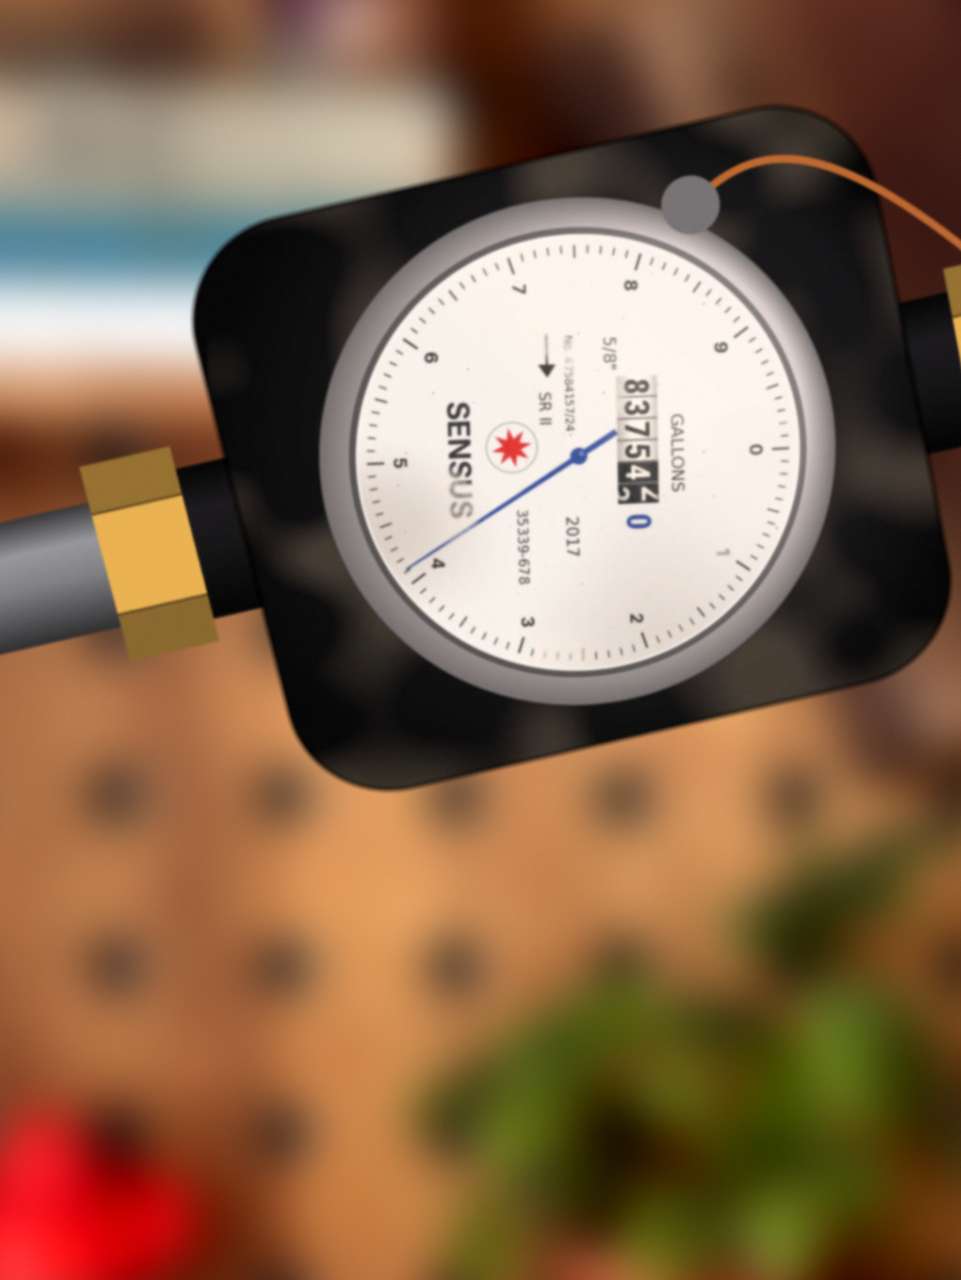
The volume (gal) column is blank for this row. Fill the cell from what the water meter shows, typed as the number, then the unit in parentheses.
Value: 8375424.1 (gal)
